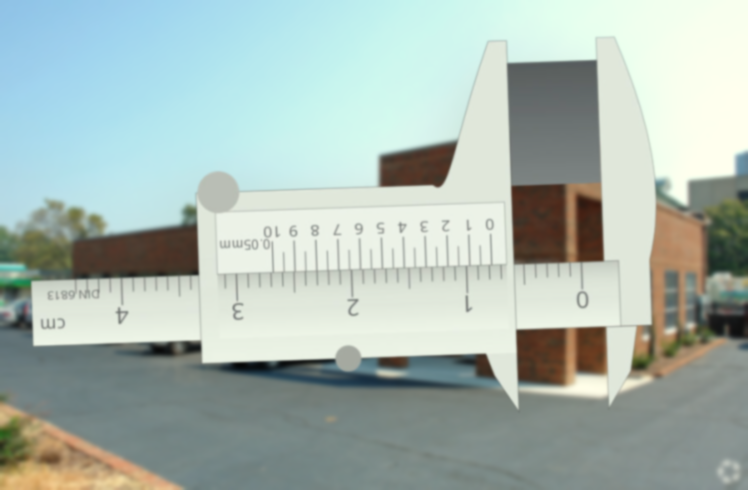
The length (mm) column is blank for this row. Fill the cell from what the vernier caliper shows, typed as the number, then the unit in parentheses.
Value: 7.8 (mm)
